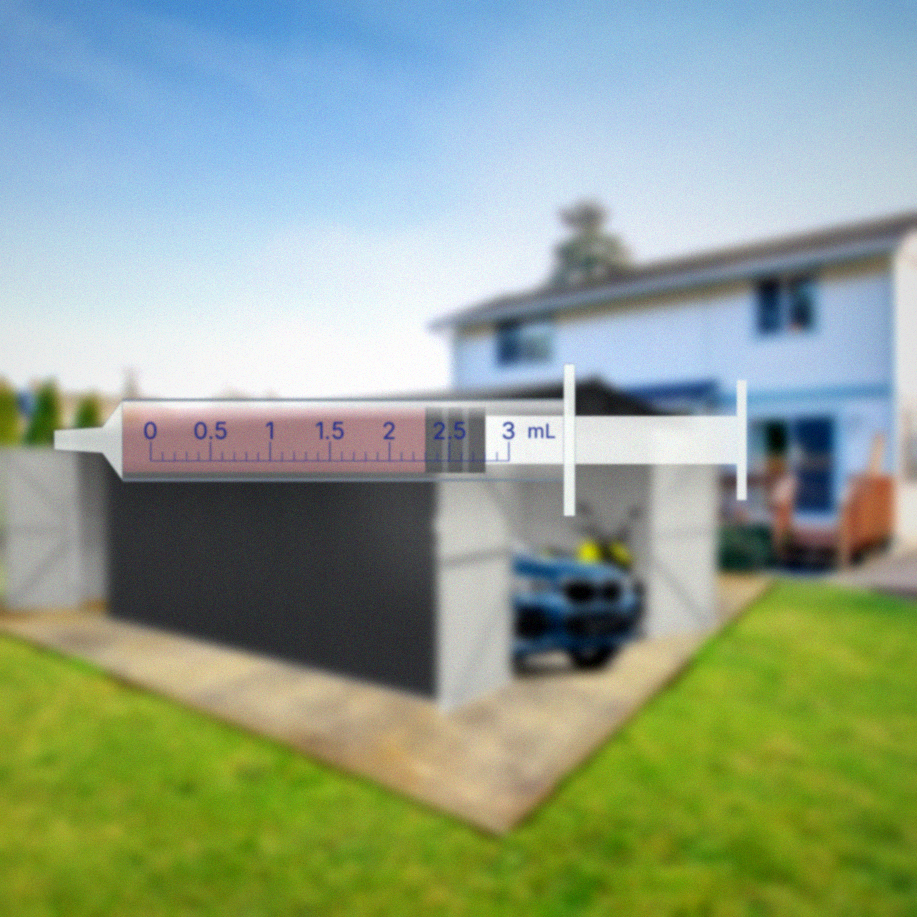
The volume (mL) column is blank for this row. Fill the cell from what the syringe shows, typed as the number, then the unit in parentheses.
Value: 2.3 (mL)
